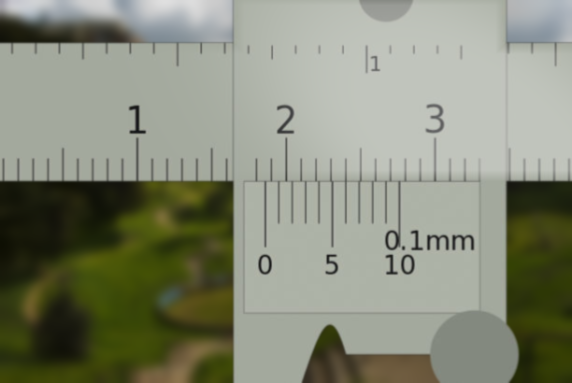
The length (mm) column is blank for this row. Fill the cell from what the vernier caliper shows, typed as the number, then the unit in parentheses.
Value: 18.6 (mm)
